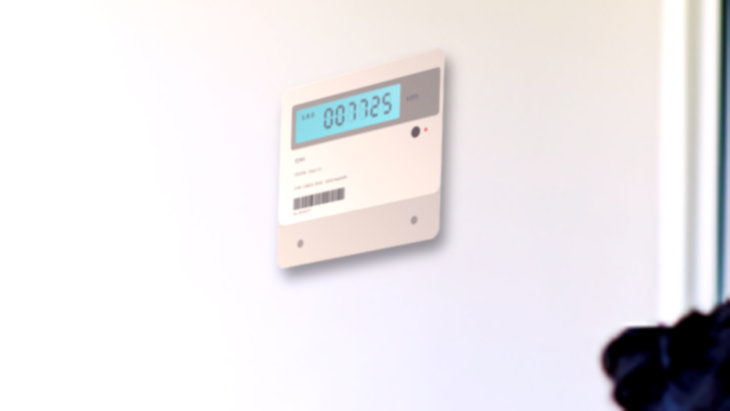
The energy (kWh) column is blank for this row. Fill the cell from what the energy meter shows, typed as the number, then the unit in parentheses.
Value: 7725 (kWh)
